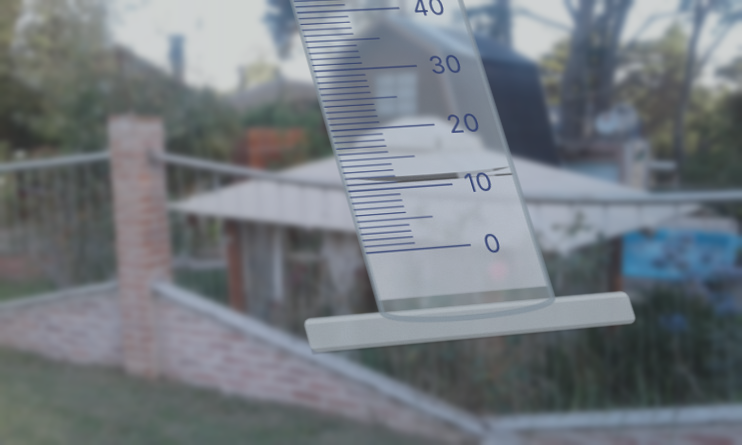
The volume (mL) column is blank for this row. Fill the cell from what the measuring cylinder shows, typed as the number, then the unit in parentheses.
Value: 11 (mL)
